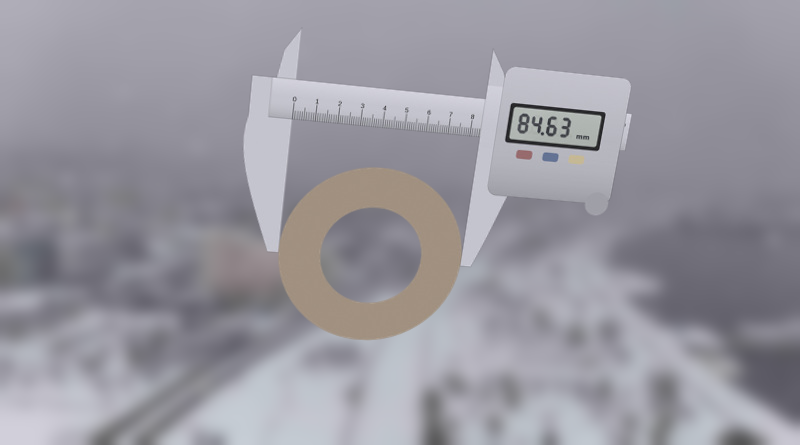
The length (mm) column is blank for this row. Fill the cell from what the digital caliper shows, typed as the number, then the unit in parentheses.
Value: 84.63 (mm)
